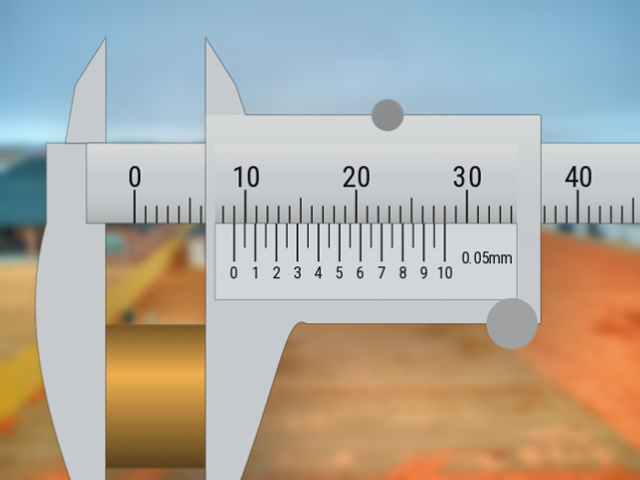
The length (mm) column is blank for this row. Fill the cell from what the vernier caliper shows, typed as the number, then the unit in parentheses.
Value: 9.0 (mm)
